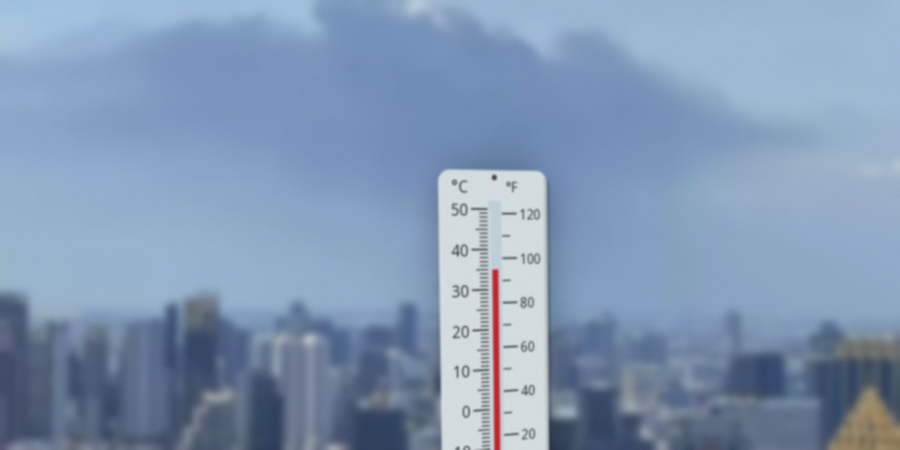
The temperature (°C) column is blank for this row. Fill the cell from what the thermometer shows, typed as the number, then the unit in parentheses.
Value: 35 (°C)
